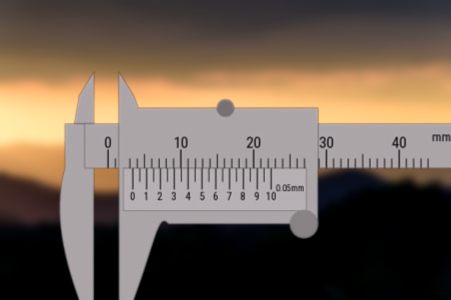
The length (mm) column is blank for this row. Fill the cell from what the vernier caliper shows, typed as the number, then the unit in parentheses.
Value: 3.4 (mm)
